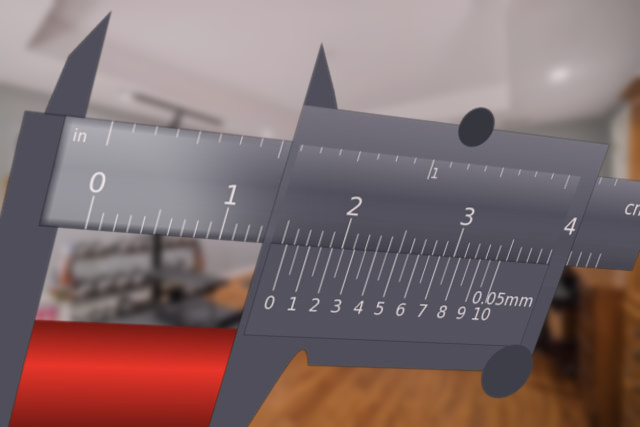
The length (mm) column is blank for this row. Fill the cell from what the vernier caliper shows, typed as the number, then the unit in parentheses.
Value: 15.4 (mm)
